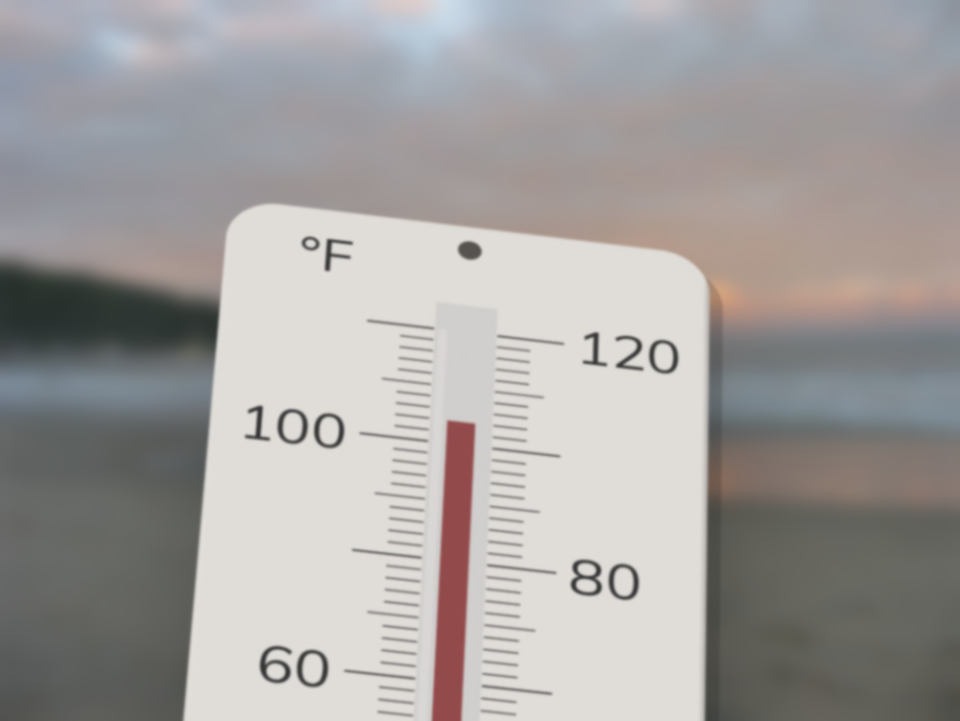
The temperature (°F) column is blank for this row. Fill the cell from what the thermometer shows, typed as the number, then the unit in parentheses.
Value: 104 (°F)
